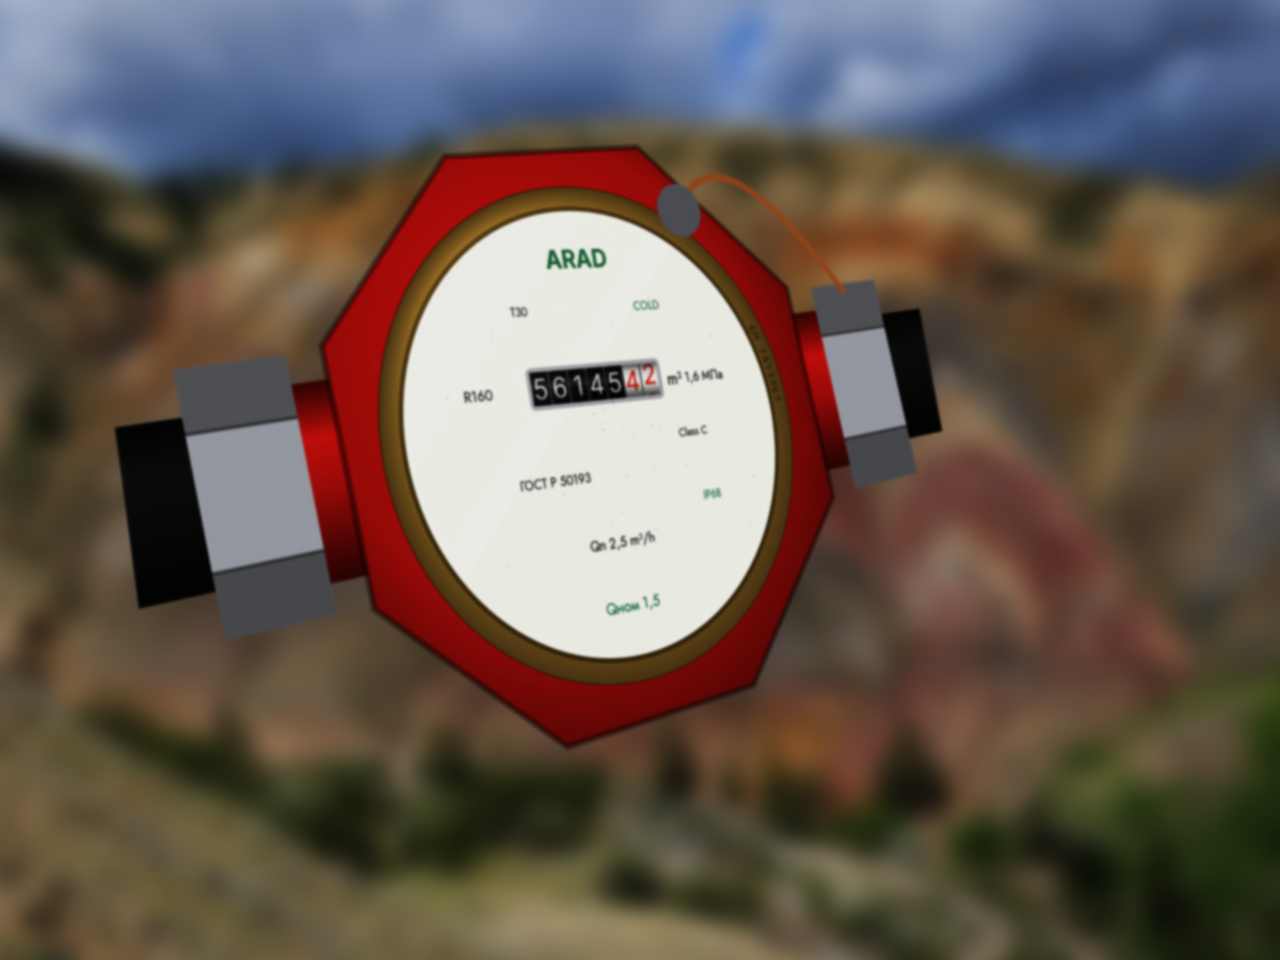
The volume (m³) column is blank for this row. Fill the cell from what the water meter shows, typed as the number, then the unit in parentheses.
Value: 56145.42 (m³)
